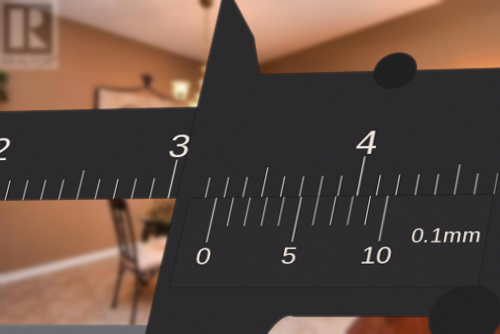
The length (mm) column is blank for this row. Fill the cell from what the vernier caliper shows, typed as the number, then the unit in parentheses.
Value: 32.6 (mm)
